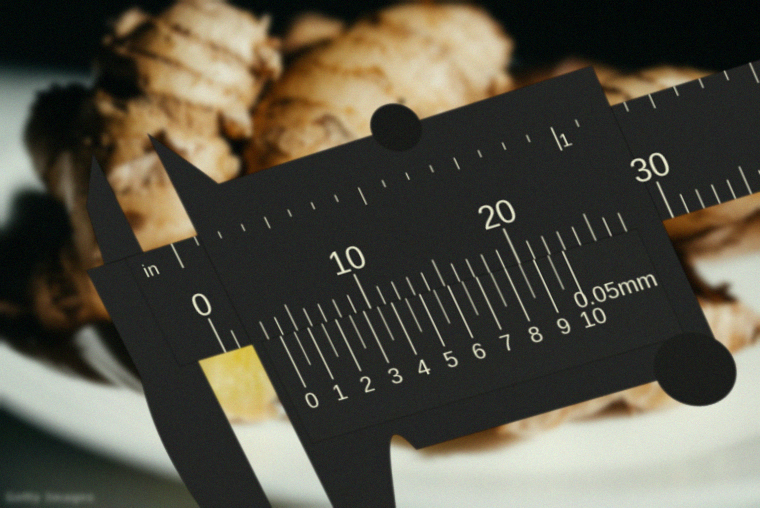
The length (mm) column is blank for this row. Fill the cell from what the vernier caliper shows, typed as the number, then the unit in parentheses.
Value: 3.8 (mm)
